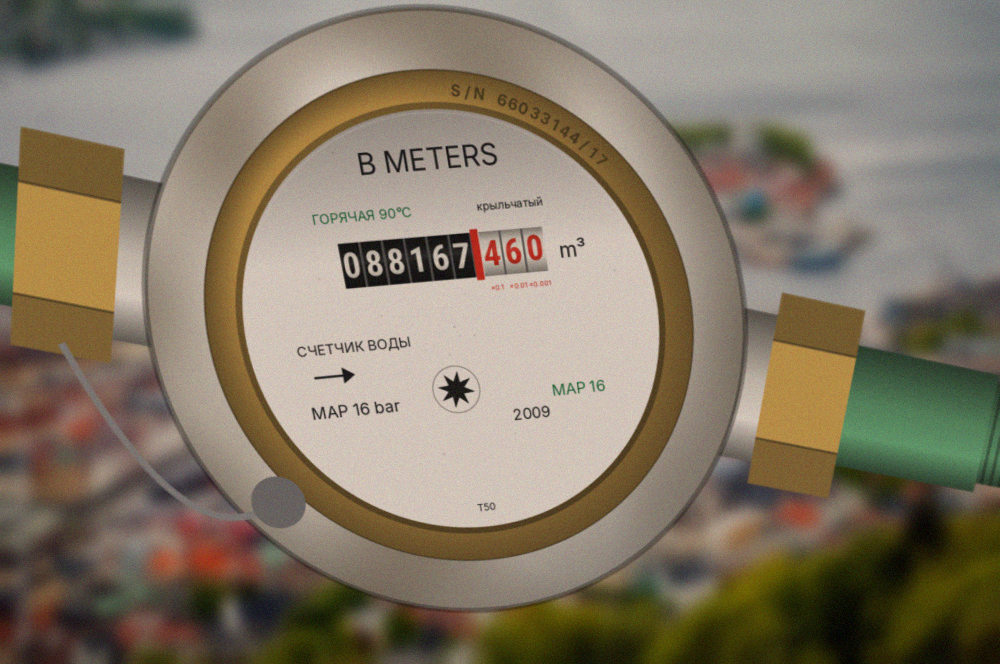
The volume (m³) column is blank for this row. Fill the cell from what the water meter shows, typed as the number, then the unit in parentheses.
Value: 88167.460 (m³)
